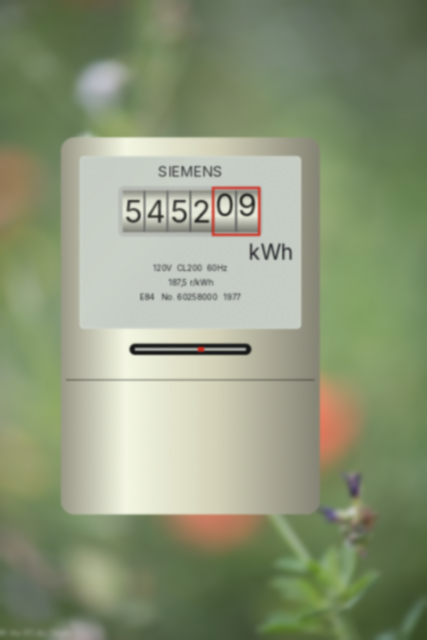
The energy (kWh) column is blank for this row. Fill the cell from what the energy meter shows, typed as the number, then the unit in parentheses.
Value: 5452.09 (kWh)
